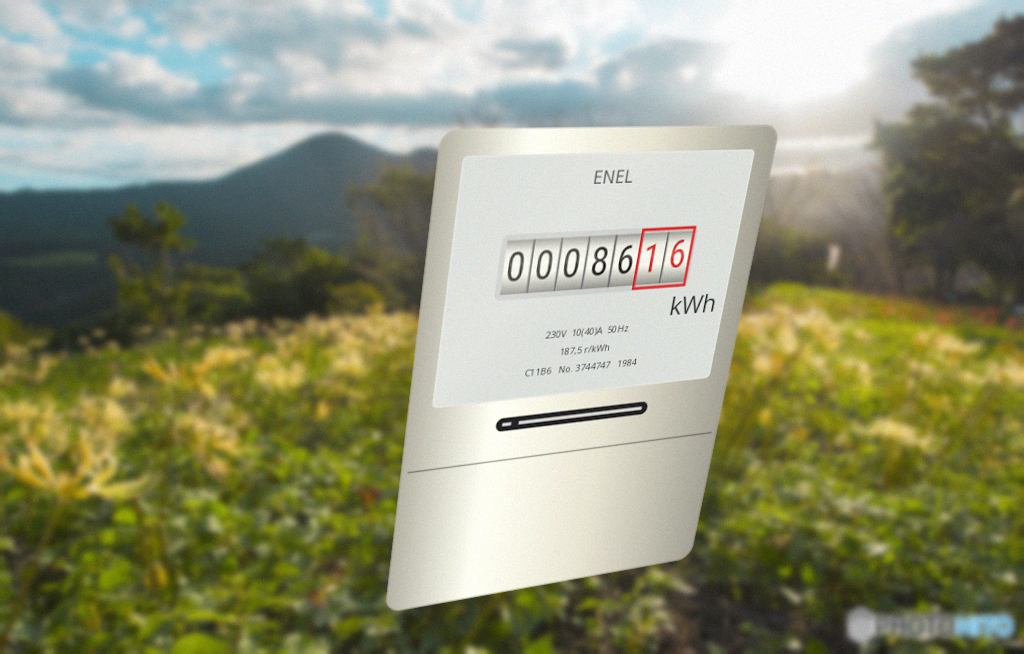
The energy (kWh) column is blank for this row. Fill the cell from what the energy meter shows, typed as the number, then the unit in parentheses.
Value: 86.16 (kWh)
